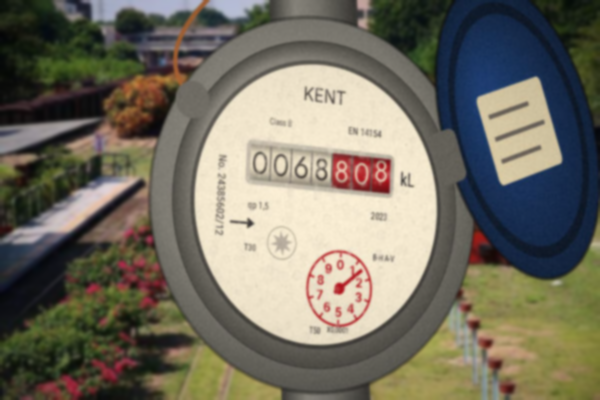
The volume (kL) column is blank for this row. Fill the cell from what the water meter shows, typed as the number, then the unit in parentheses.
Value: 68.8081 (kL)
